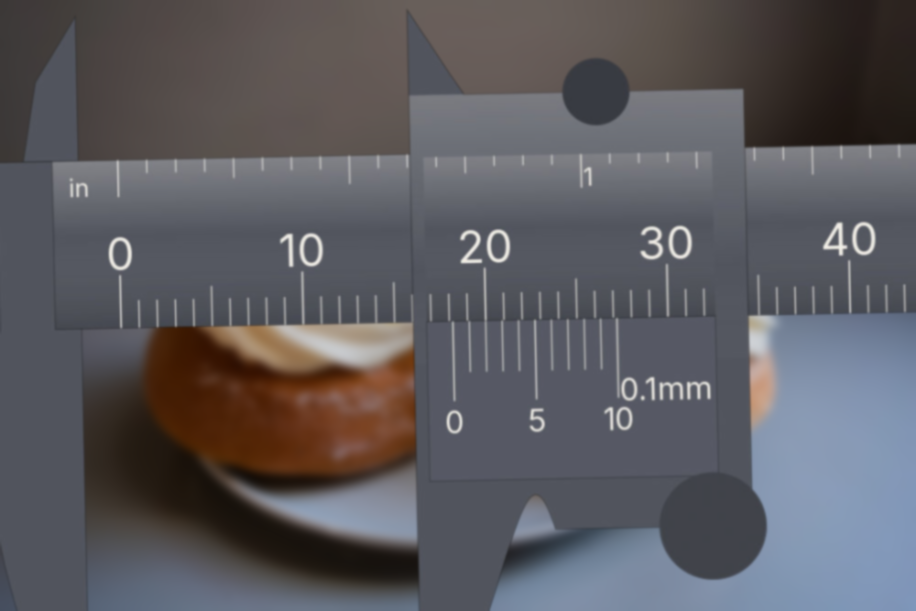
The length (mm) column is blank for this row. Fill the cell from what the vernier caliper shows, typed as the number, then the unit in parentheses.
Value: 18.2 (mm)
